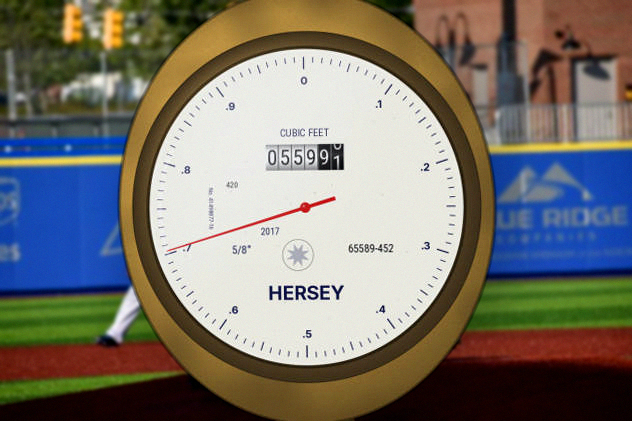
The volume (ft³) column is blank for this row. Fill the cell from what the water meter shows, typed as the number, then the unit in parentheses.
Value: 55990.70 (ft³)
